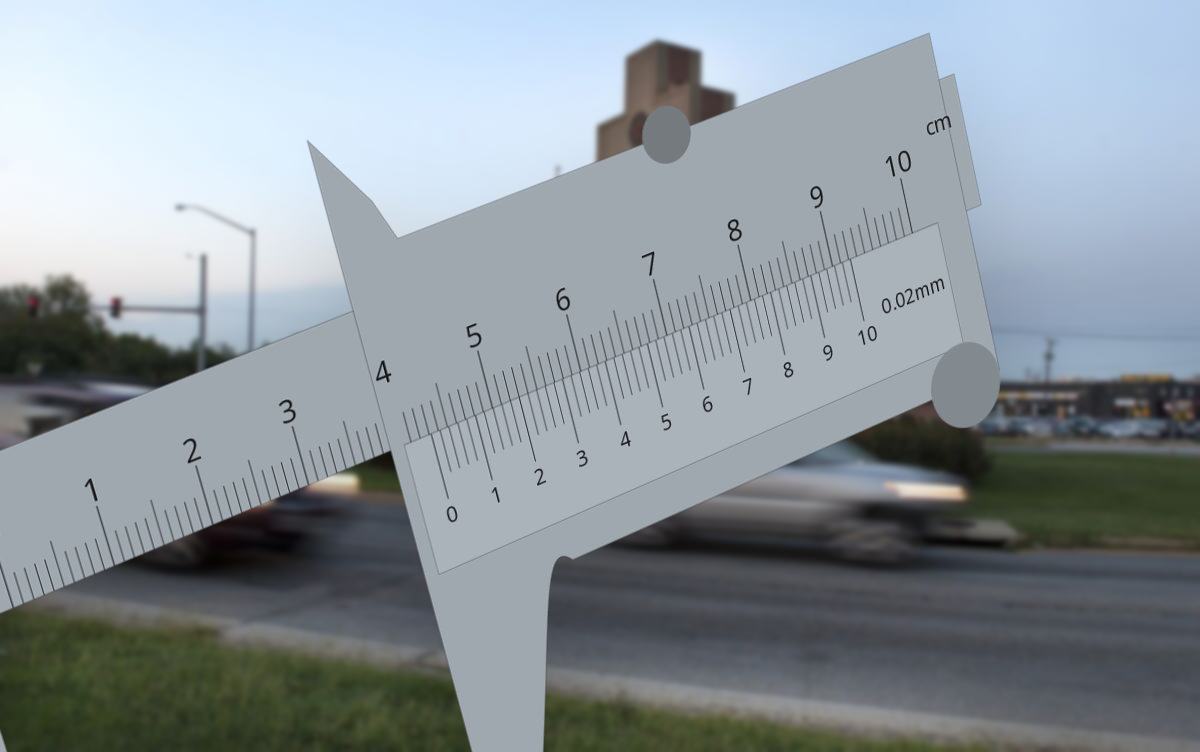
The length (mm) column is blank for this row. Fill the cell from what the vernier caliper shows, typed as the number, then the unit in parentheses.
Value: 43.2 (mm)
